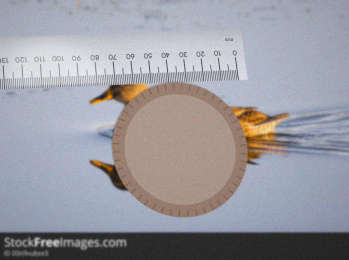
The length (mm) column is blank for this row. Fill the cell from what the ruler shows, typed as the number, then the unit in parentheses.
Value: 75 (mm)
